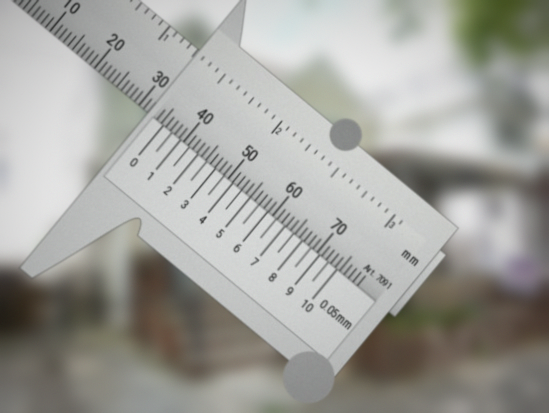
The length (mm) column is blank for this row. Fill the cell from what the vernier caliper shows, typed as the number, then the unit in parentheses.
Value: 35.5 (mm)
